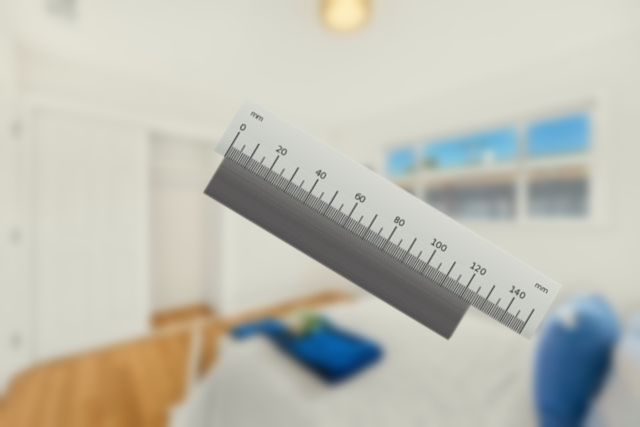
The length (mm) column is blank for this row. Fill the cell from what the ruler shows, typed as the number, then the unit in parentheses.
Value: 125 (mm)
